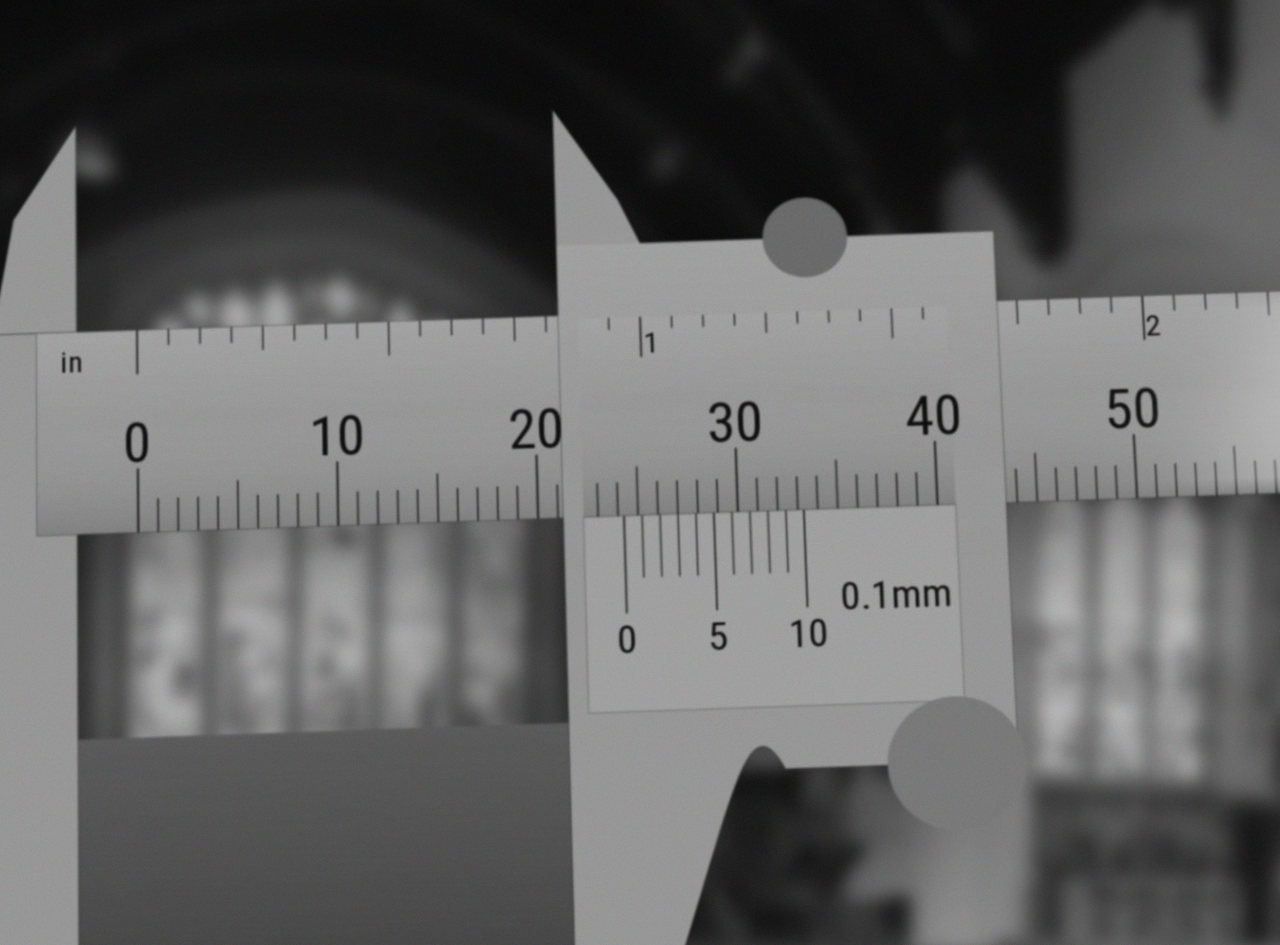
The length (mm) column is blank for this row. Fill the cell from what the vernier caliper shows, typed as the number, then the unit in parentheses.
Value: 24.3 (mm)
